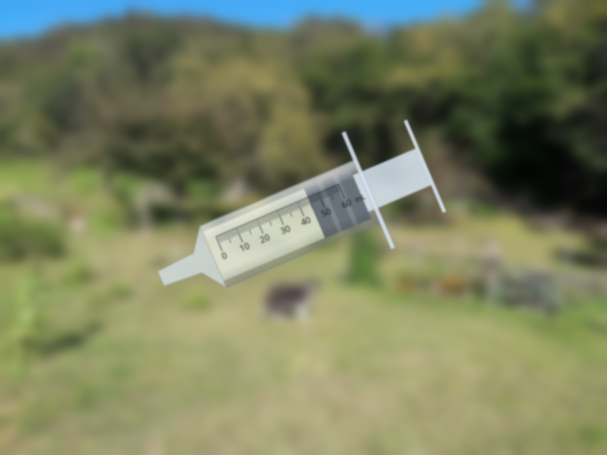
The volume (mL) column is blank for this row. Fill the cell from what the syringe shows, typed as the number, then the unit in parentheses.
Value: 45 (mL)
